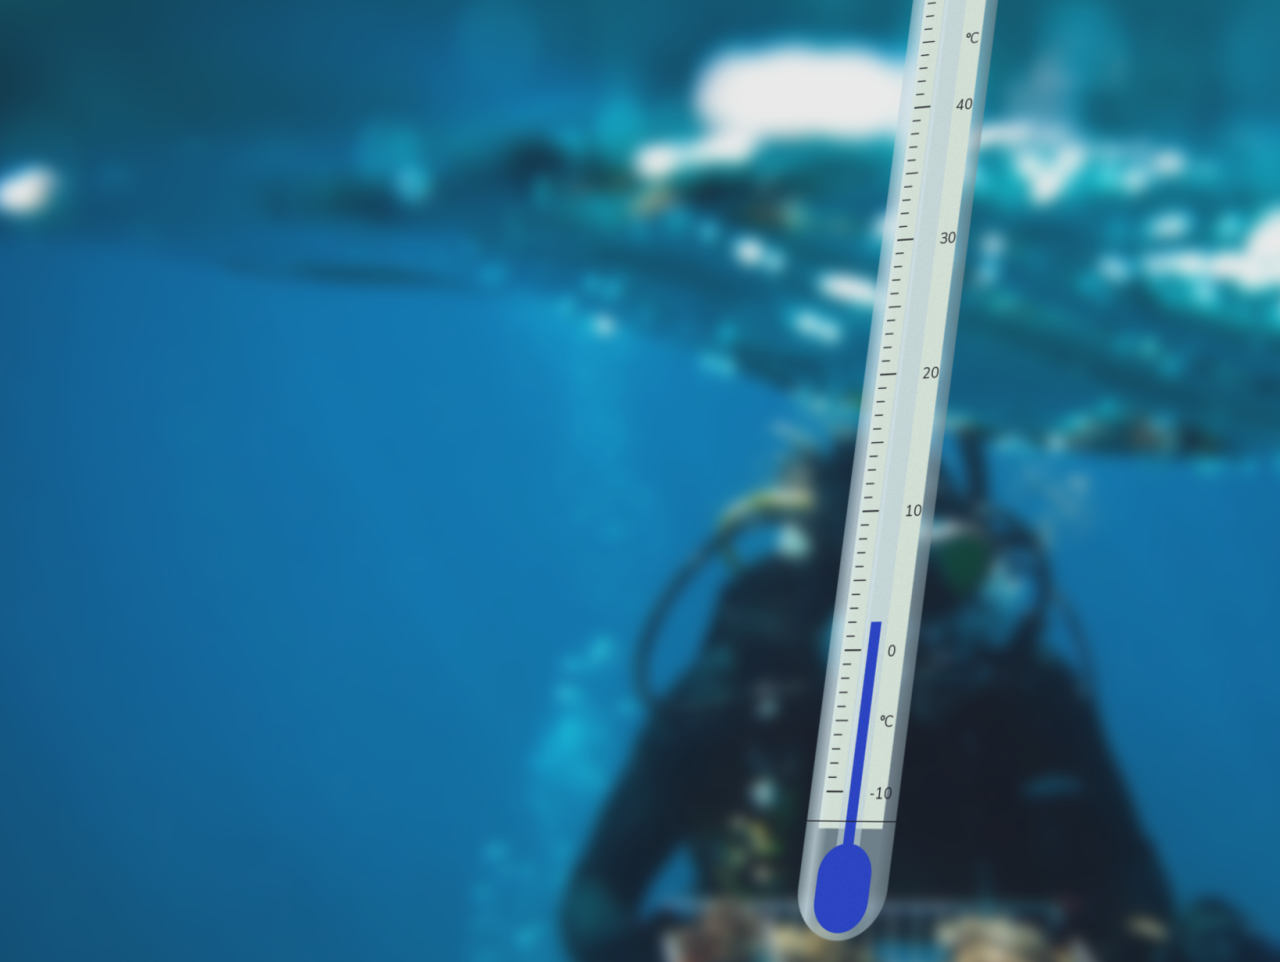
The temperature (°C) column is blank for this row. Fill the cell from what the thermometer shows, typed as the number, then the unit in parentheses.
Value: 2 (°C)
